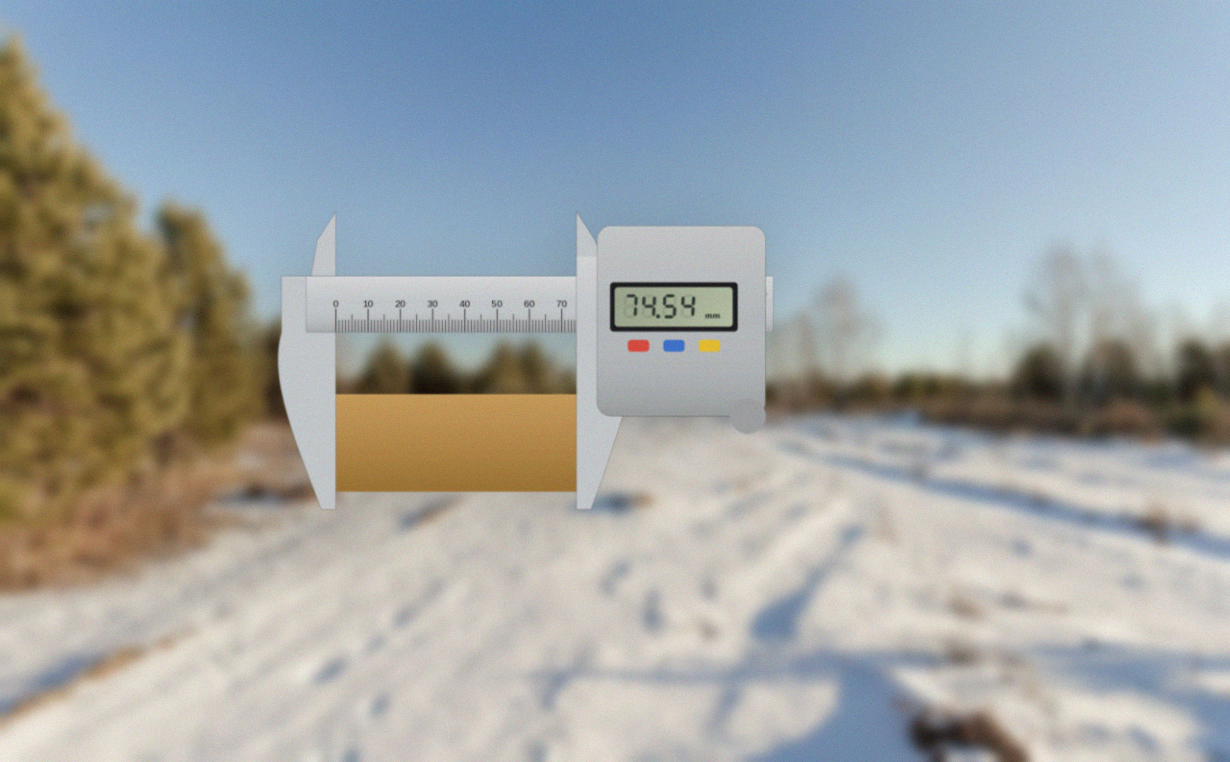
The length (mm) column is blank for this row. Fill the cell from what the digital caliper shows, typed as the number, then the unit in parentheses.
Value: 74.54 (mm)
